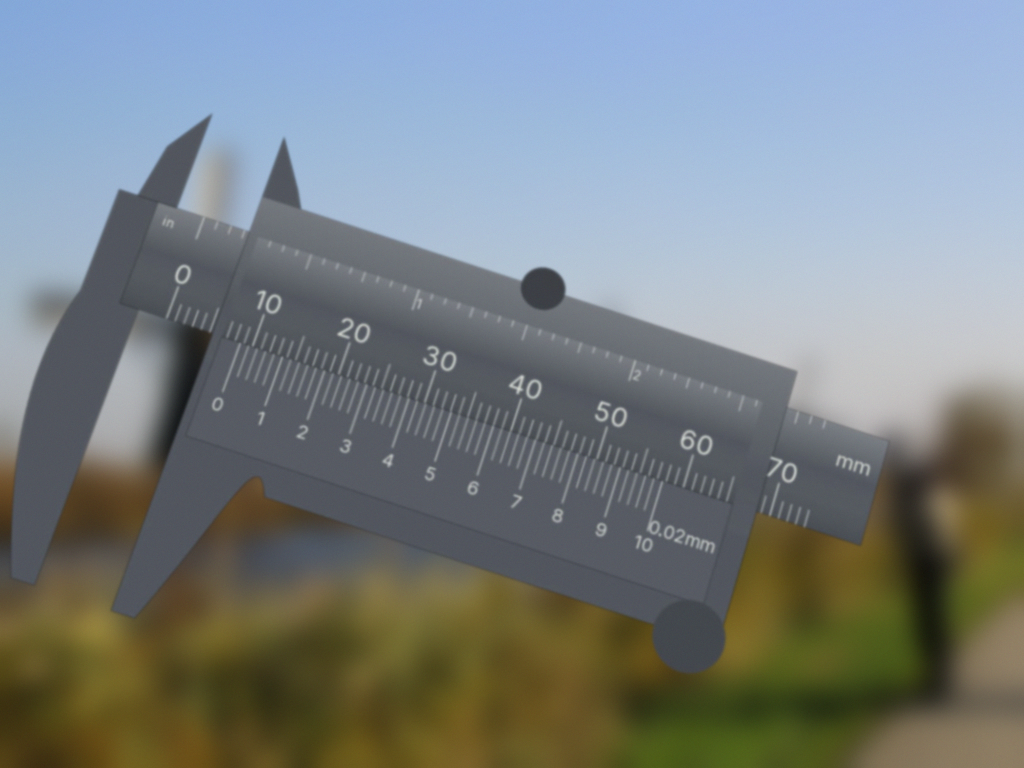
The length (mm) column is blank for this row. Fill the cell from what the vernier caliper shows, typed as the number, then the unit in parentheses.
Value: 8.6 (mm)
